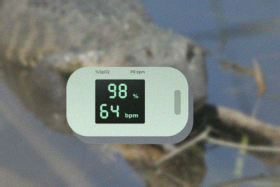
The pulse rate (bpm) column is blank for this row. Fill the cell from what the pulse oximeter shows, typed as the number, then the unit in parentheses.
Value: 64 (bpm)
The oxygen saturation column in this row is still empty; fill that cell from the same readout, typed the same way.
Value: 98 (%)
